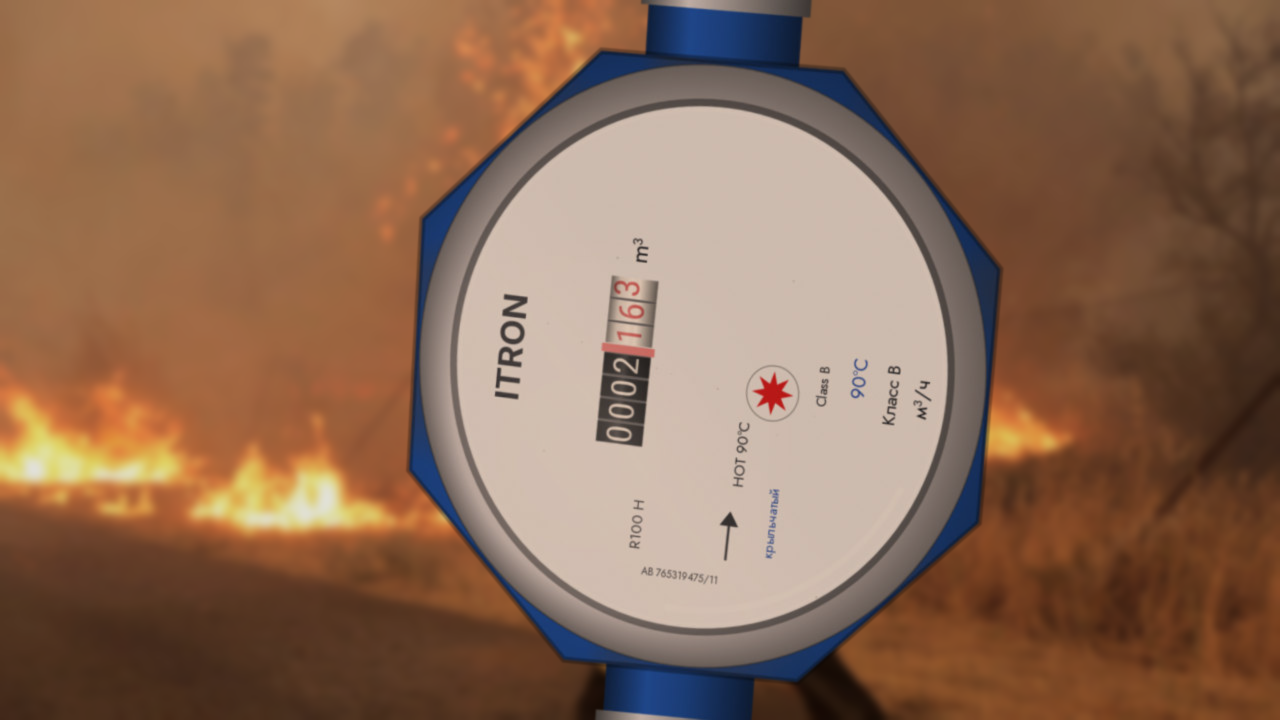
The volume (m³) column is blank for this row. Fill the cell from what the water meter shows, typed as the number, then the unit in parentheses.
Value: 2.163 (m³)
